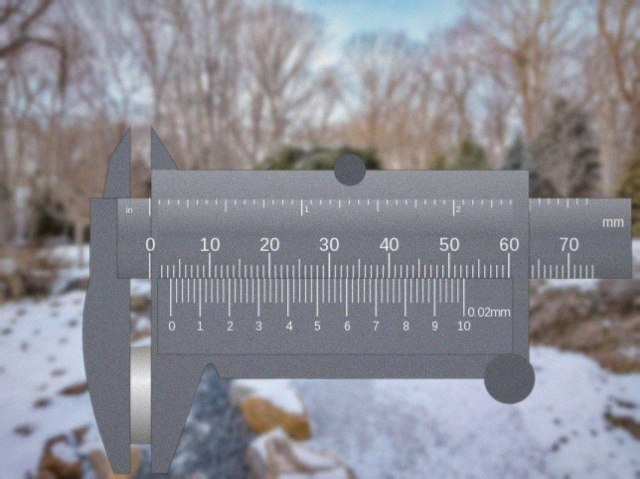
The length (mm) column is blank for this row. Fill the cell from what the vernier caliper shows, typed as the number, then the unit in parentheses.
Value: 3.5 (mm)
